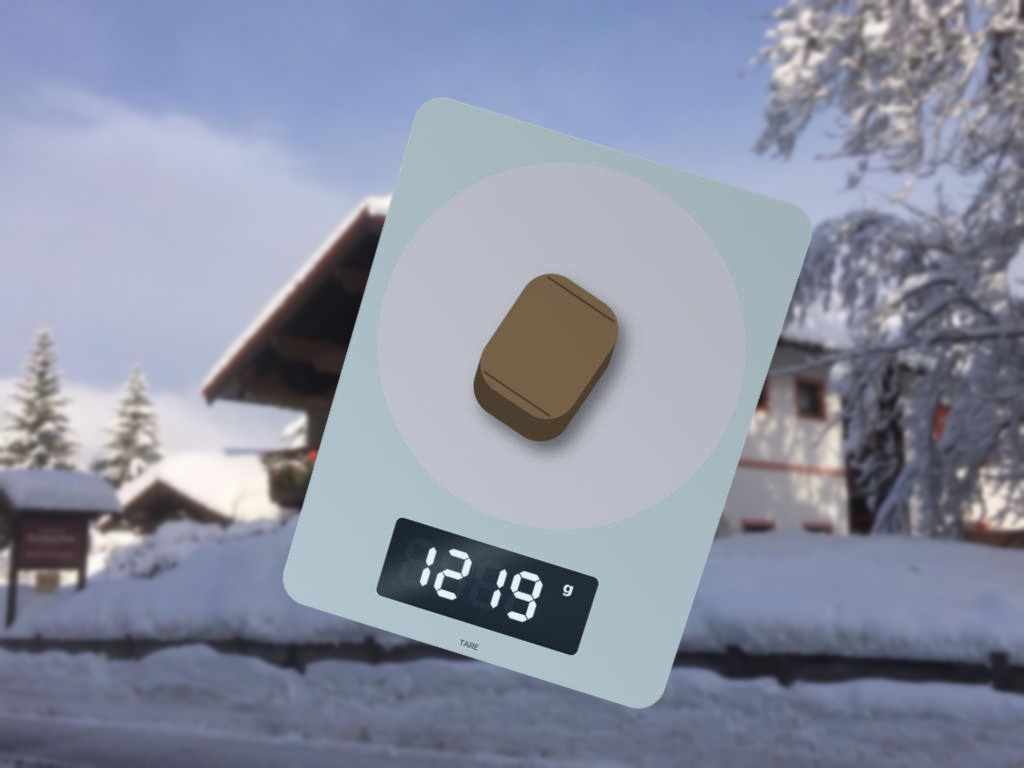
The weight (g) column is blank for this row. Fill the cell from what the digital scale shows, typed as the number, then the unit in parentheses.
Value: 1219 (g)
